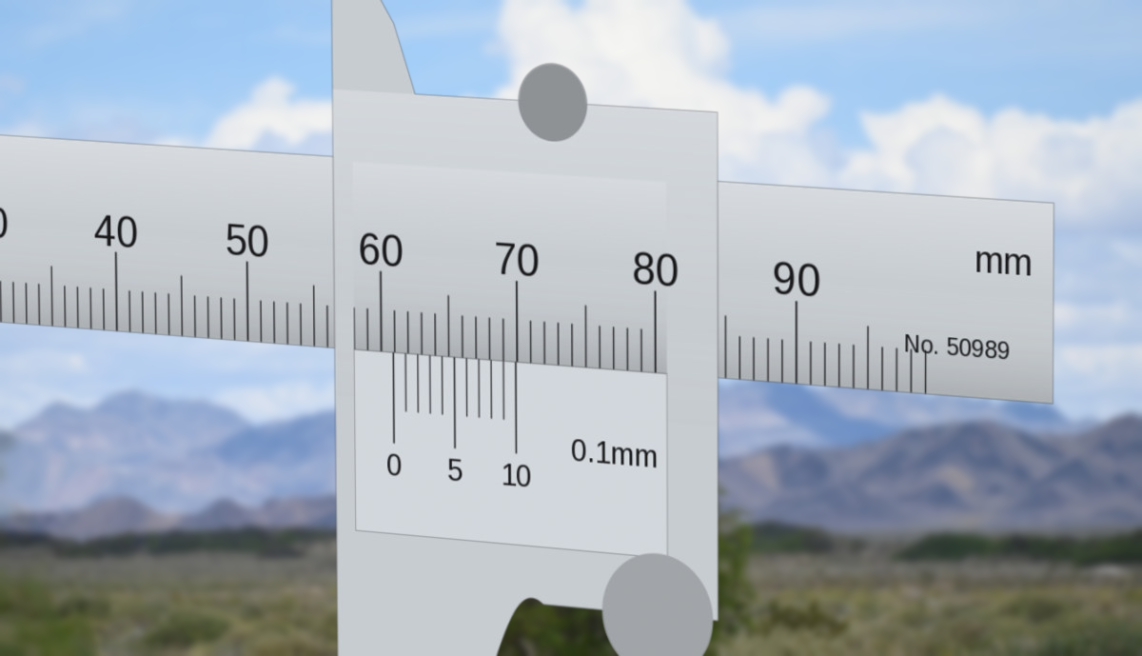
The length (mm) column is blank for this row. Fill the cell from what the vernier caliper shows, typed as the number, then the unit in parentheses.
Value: 60.9 (mm)
